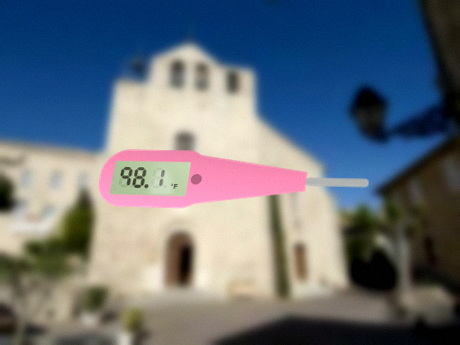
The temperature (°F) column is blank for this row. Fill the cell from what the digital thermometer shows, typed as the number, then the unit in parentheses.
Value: 98.1 (°F)
